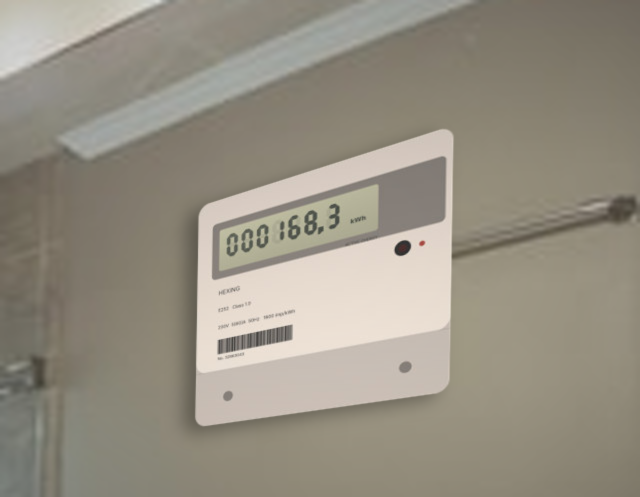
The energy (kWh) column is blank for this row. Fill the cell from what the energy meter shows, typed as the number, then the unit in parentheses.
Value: 168.3 (kWh)
